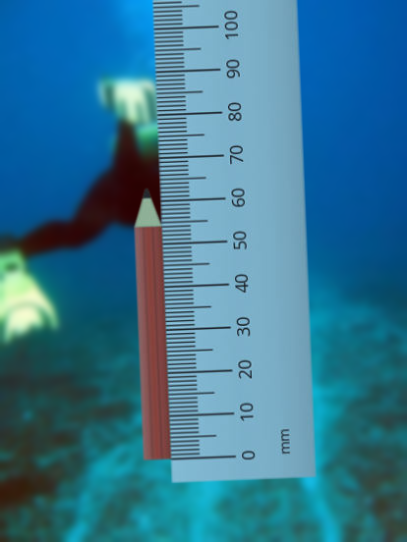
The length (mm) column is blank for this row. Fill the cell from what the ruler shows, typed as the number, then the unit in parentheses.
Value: 63 (mm)
